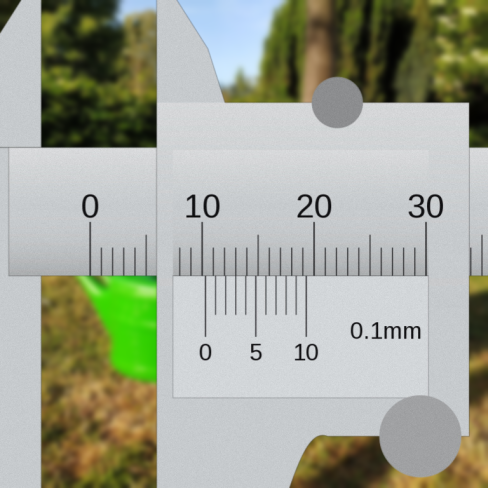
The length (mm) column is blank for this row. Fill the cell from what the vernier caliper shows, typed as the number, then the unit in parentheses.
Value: 10.3 (mm)
